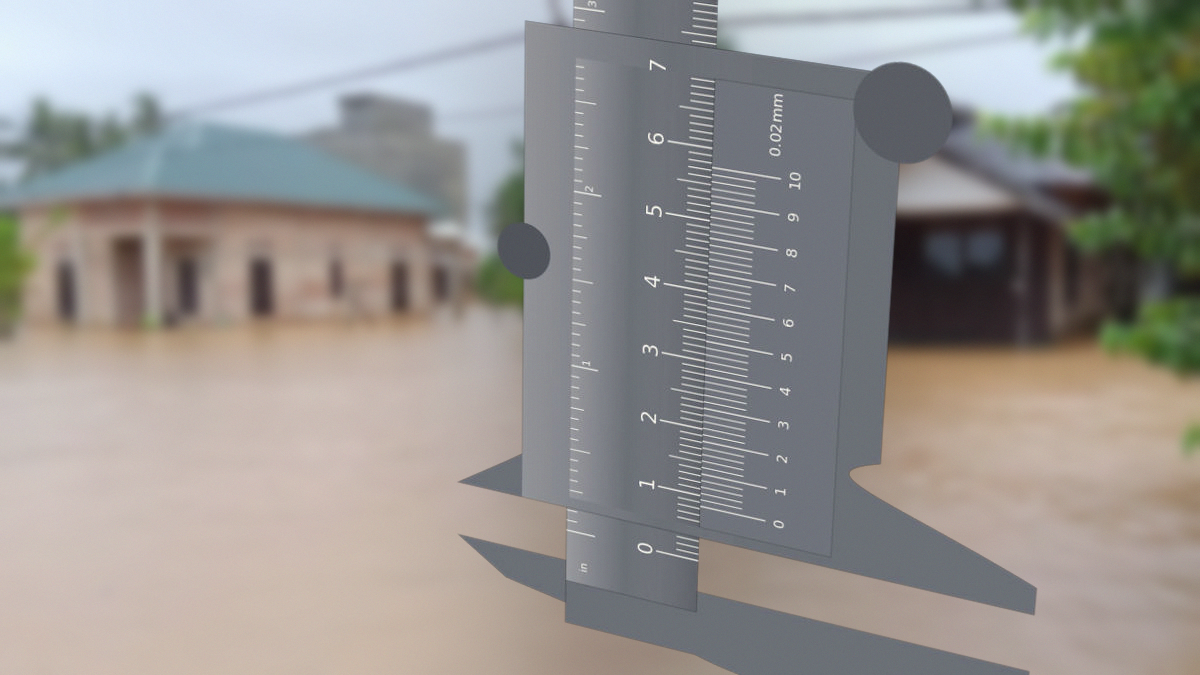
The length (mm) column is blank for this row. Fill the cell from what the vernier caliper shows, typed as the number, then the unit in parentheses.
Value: 8.4 (mm)
